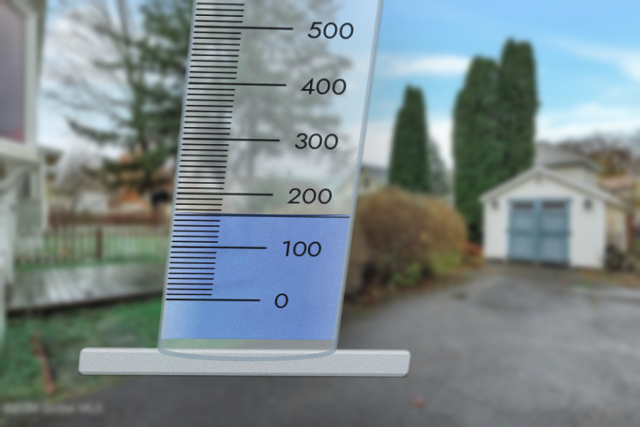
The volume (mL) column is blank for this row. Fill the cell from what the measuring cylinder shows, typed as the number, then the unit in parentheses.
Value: 160 (mL)
